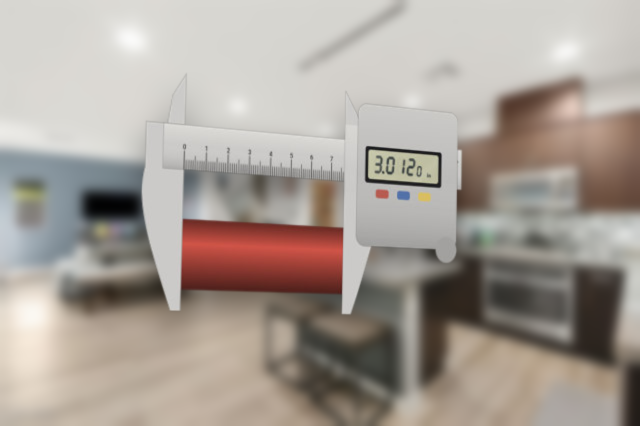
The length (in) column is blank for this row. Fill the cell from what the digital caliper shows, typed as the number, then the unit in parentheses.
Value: 3.0120 (in)
